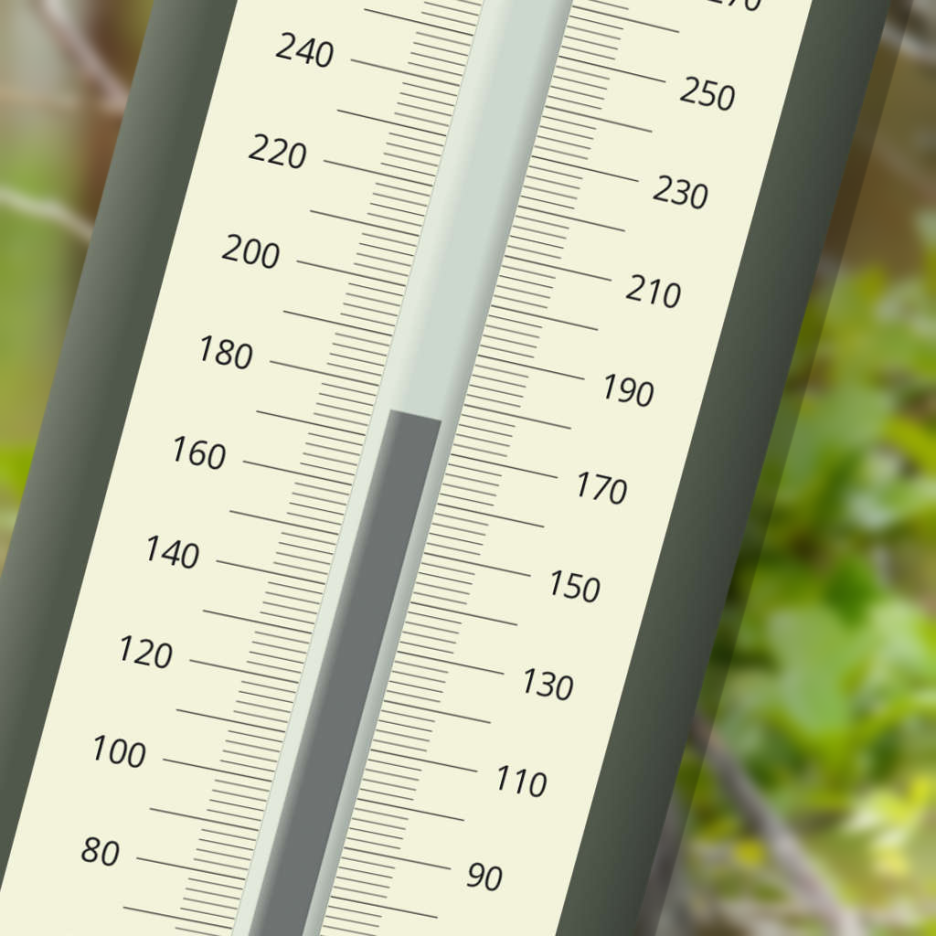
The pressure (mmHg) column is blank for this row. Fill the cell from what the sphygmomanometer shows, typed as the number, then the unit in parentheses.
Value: 176 (mmHg)
